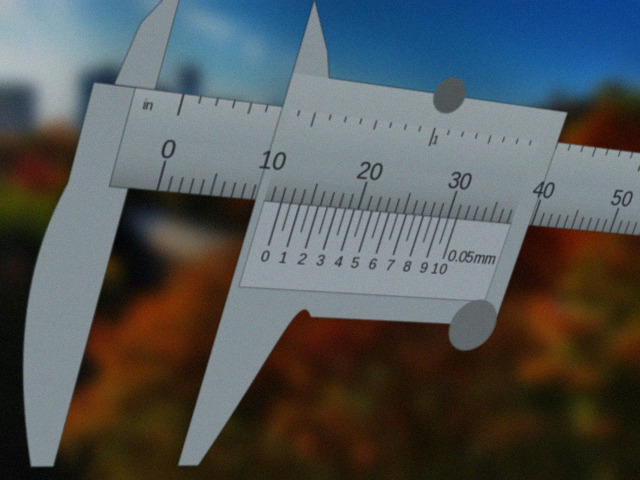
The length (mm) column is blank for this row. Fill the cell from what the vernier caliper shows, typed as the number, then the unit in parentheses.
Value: 12.0 (mm)
